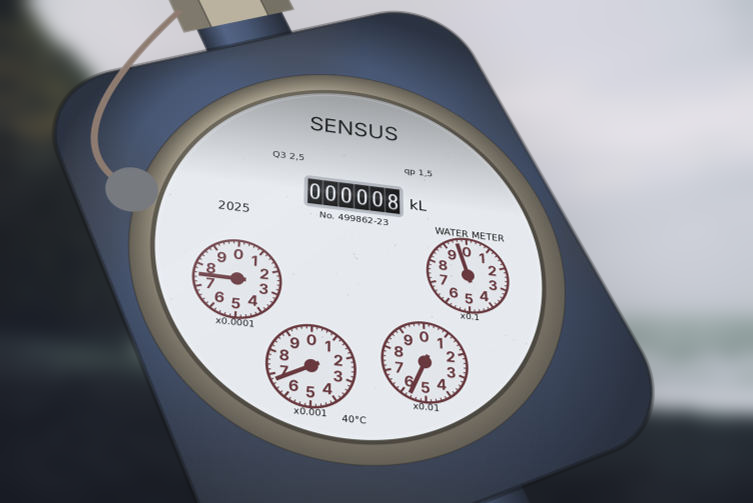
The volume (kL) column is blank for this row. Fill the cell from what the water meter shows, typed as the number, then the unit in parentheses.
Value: 7.9567 (kL)
